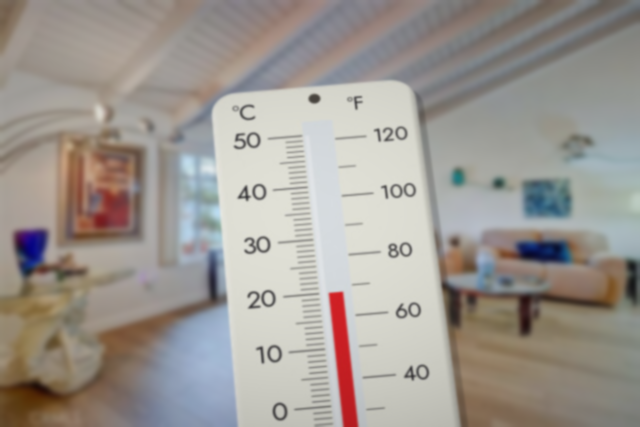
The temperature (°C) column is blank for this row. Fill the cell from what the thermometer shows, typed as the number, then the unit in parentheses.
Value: 20 (°C)
